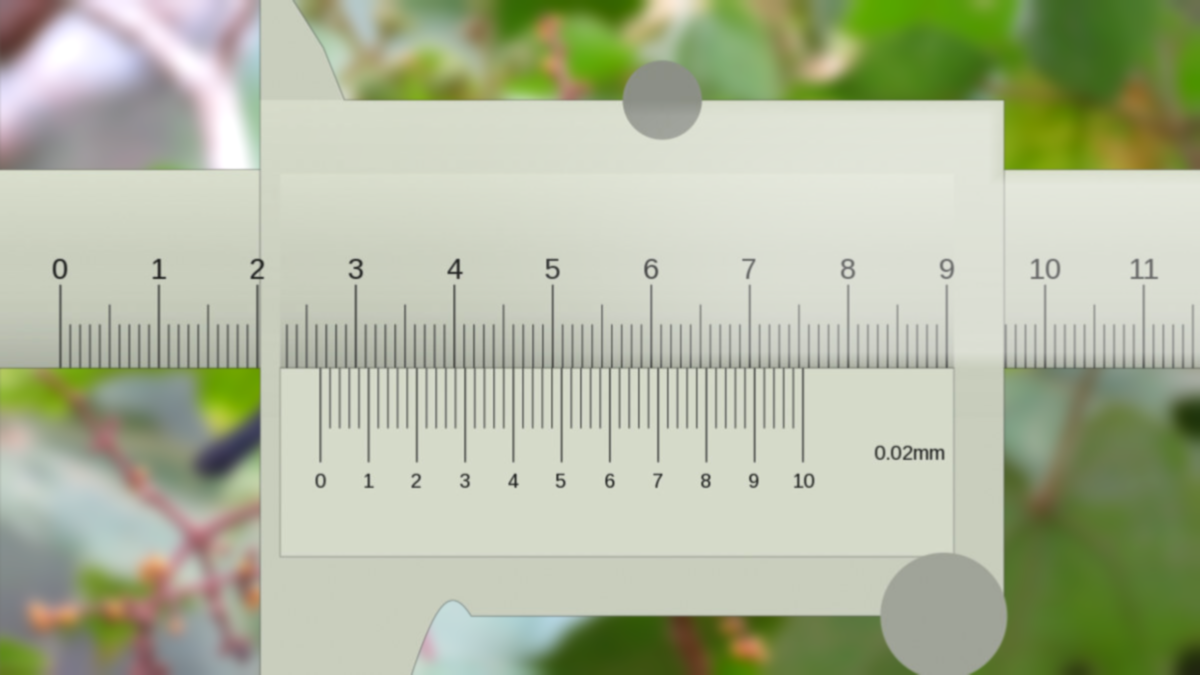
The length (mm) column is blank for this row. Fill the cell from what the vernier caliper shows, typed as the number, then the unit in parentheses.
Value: 26.4 (mm)
